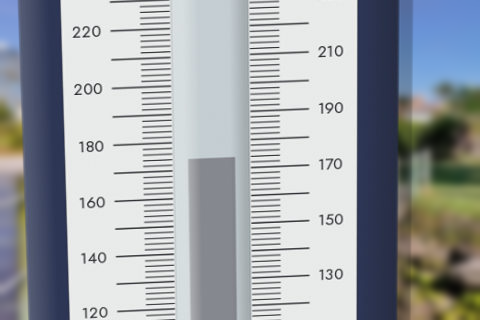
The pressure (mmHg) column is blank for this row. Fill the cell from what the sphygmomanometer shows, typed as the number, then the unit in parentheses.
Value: 174 (mmHg)
